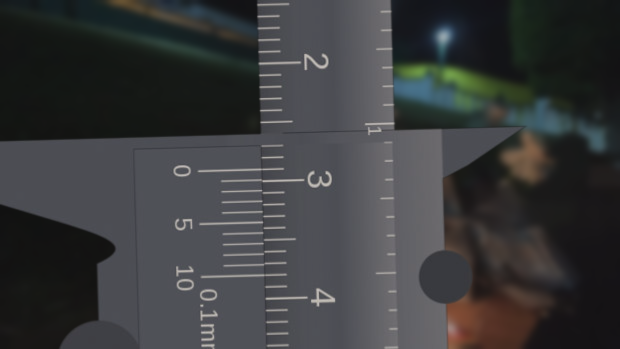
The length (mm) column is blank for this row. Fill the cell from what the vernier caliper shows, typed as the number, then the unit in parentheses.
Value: 29.0 (mm)
